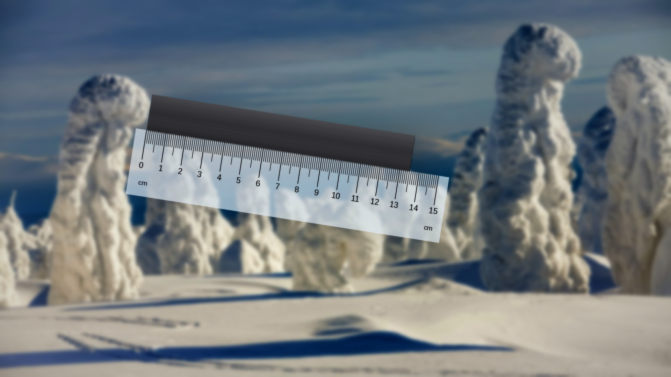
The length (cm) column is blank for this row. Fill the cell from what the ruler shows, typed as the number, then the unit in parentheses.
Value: 13.5 (cm)
